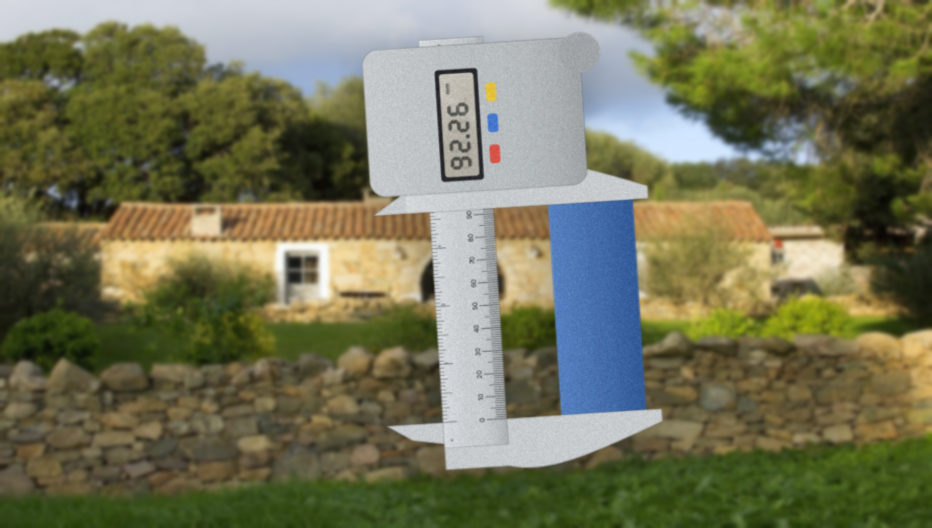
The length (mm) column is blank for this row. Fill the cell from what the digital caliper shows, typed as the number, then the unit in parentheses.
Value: 92.26 (mm)
